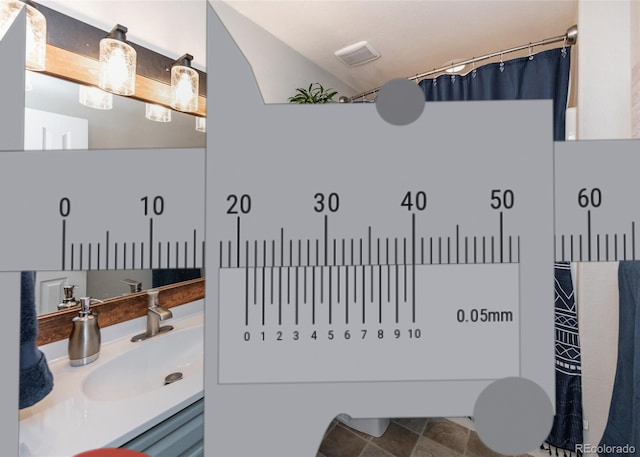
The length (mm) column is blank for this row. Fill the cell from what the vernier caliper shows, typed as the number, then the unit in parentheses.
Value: 21.0 (mm)
